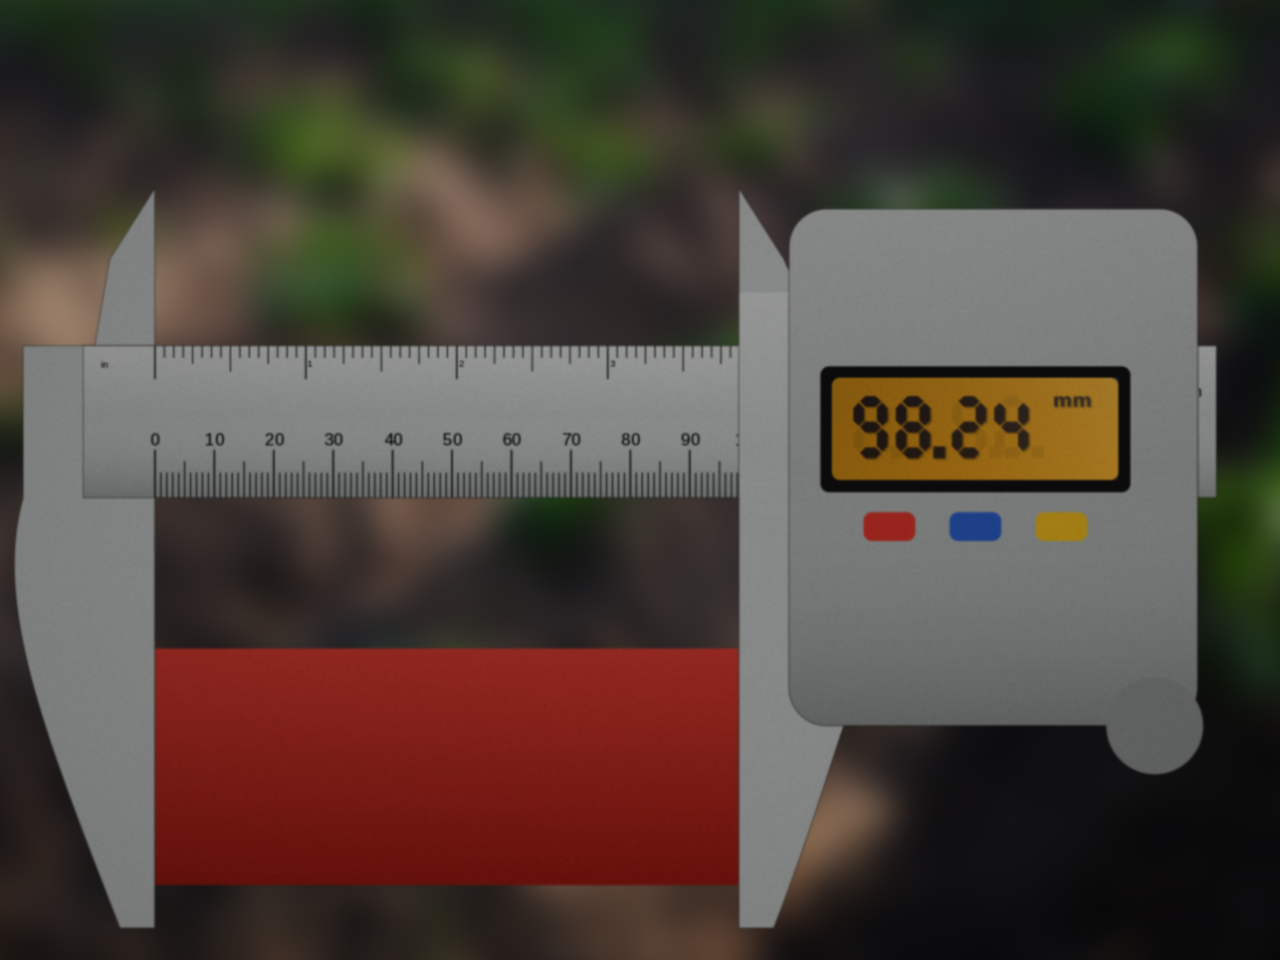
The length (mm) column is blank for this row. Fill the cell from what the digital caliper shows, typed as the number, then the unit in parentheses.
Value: 98.24 (mm)
